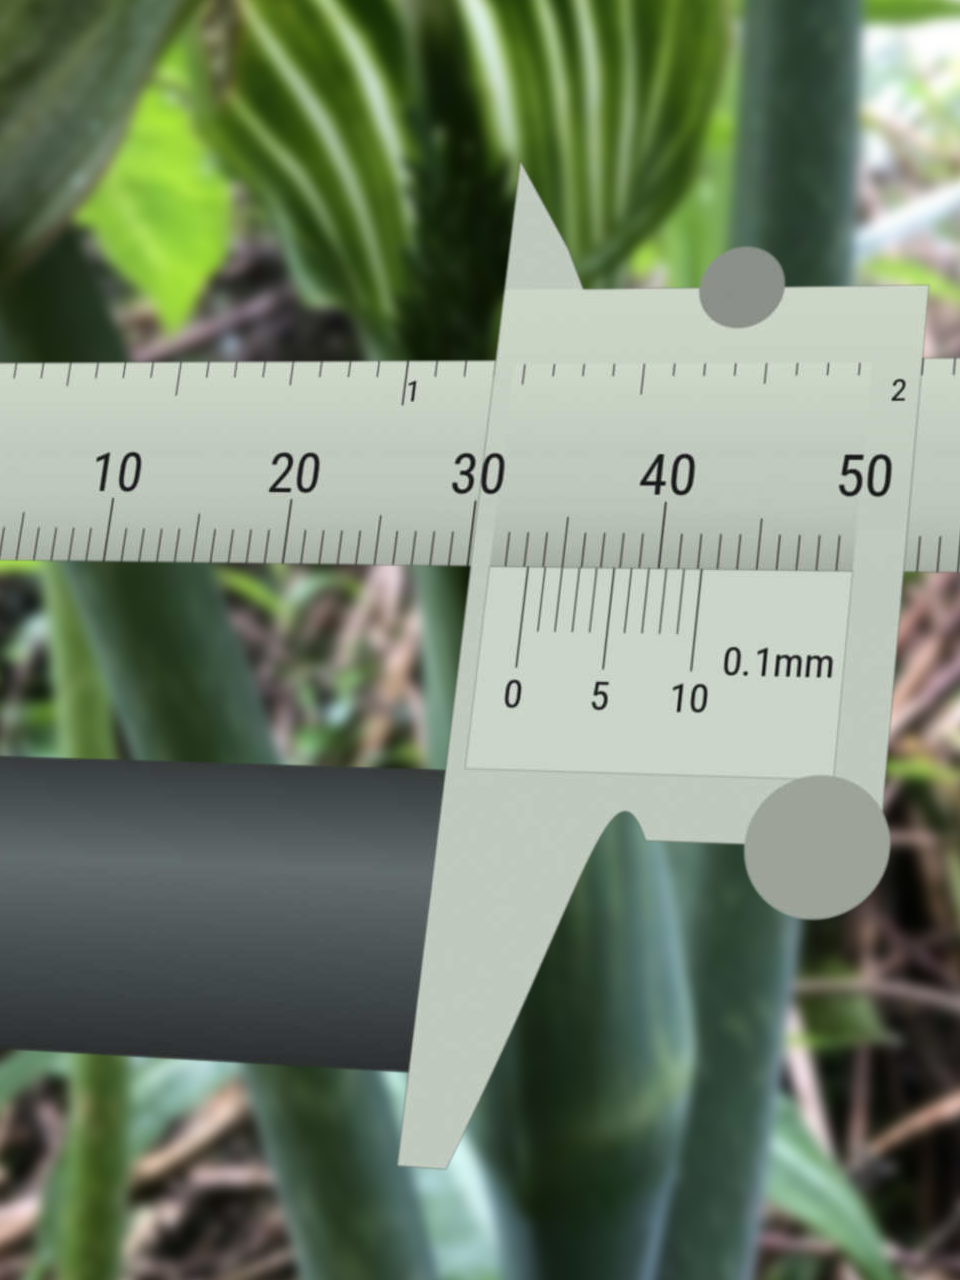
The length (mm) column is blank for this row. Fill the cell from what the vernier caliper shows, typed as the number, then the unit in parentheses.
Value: 33.2 (mm)
